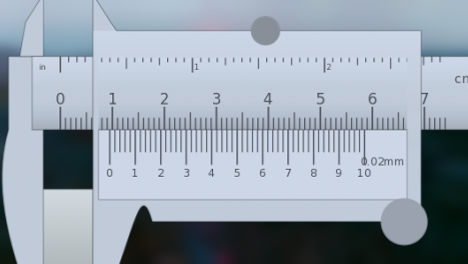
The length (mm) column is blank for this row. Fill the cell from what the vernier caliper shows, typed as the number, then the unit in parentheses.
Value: 9.5 (mm)
